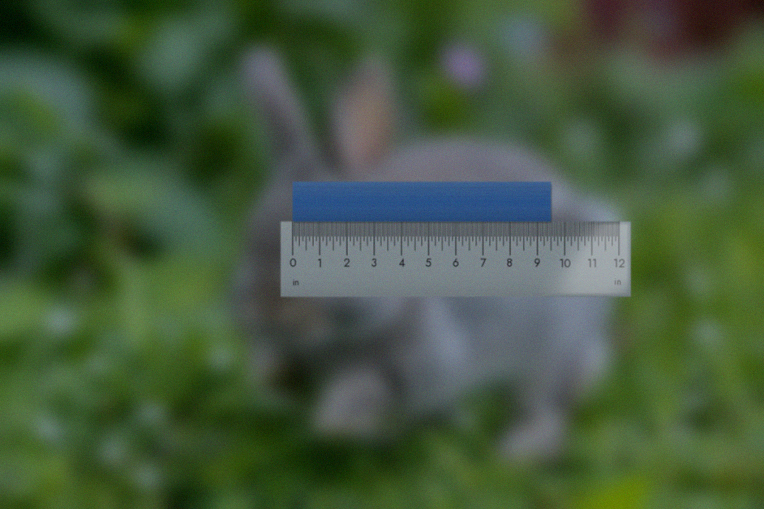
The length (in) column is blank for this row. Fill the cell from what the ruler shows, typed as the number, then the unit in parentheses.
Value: 9.5 (in)
